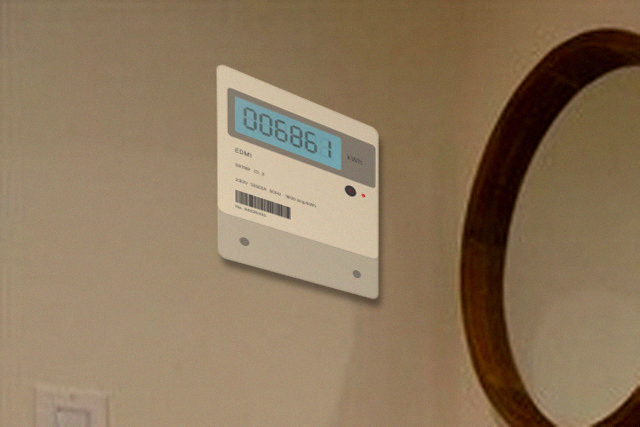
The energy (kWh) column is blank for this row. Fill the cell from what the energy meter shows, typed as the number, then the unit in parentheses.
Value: 6861 (kWh)
